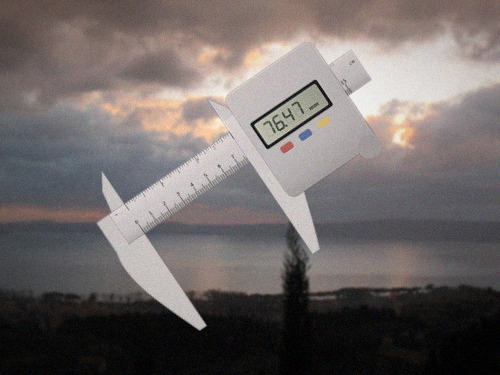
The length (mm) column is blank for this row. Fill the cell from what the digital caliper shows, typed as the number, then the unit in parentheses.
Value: 76.47 (mm)
